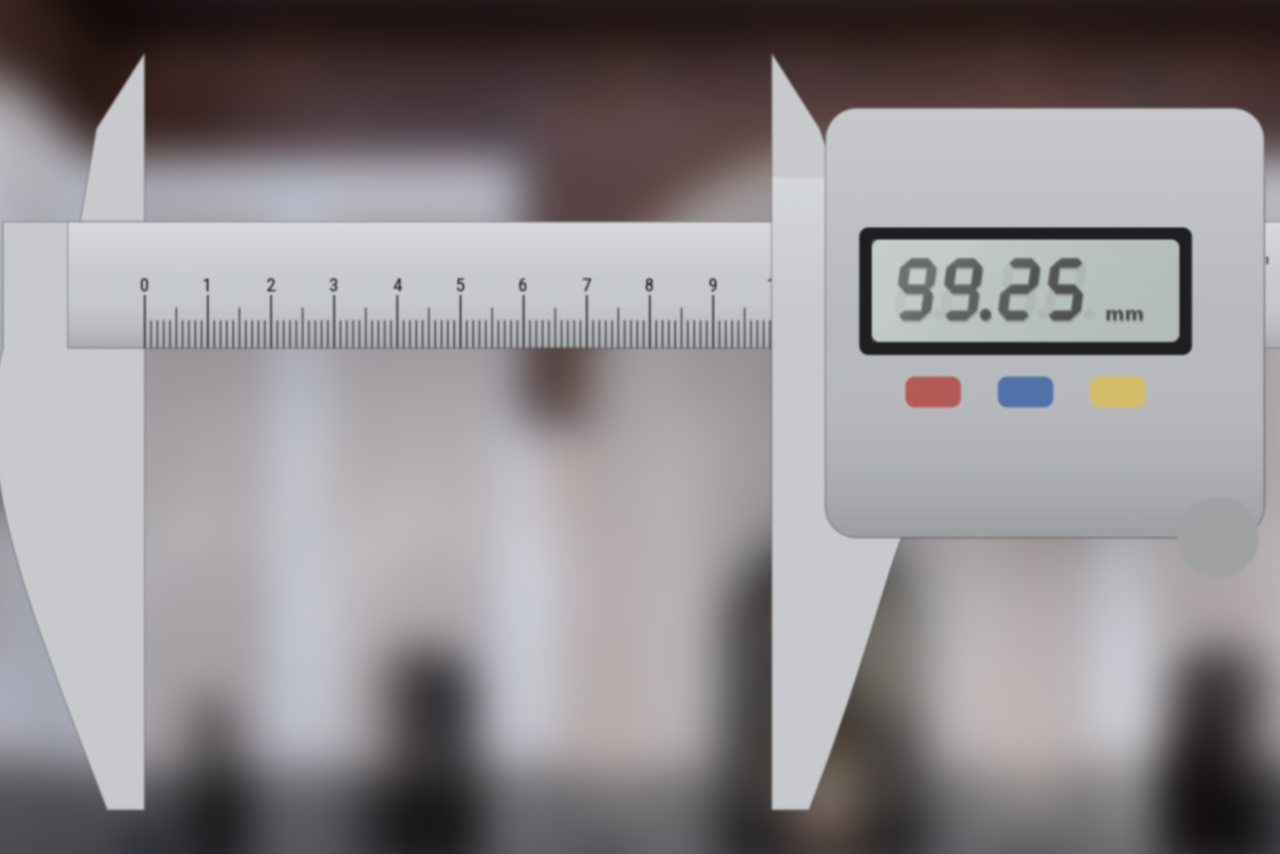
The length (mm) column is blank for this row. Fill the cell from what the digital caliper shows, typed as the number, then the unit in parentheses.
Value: 99.25 (mm)
